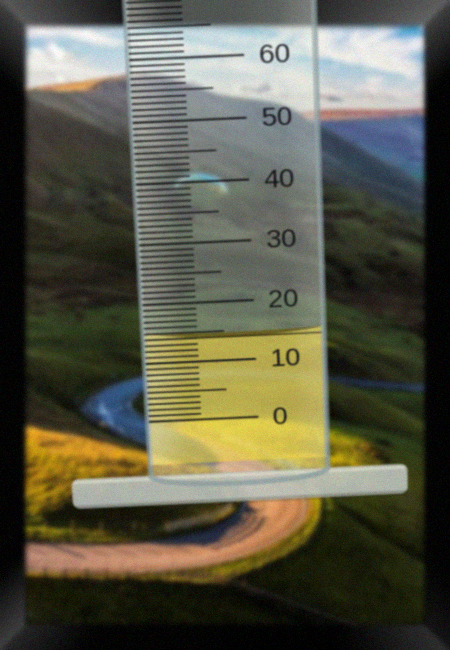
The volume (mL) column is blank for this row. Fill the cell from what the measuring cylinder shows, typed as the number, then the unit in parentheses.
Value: 14 (mL)
